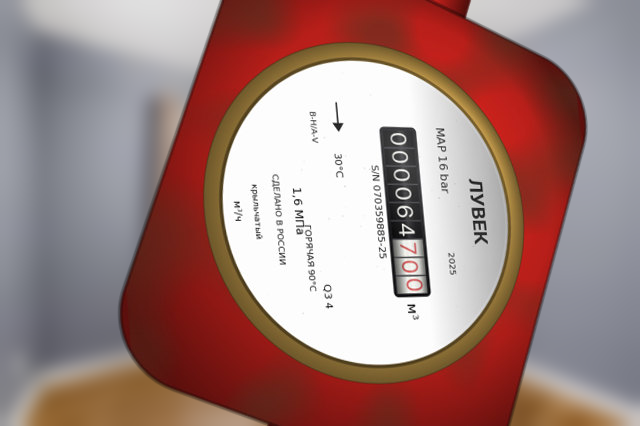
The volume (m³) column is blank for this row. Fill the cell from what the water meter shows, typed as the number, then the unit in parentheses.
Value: 64.700 (m³)
